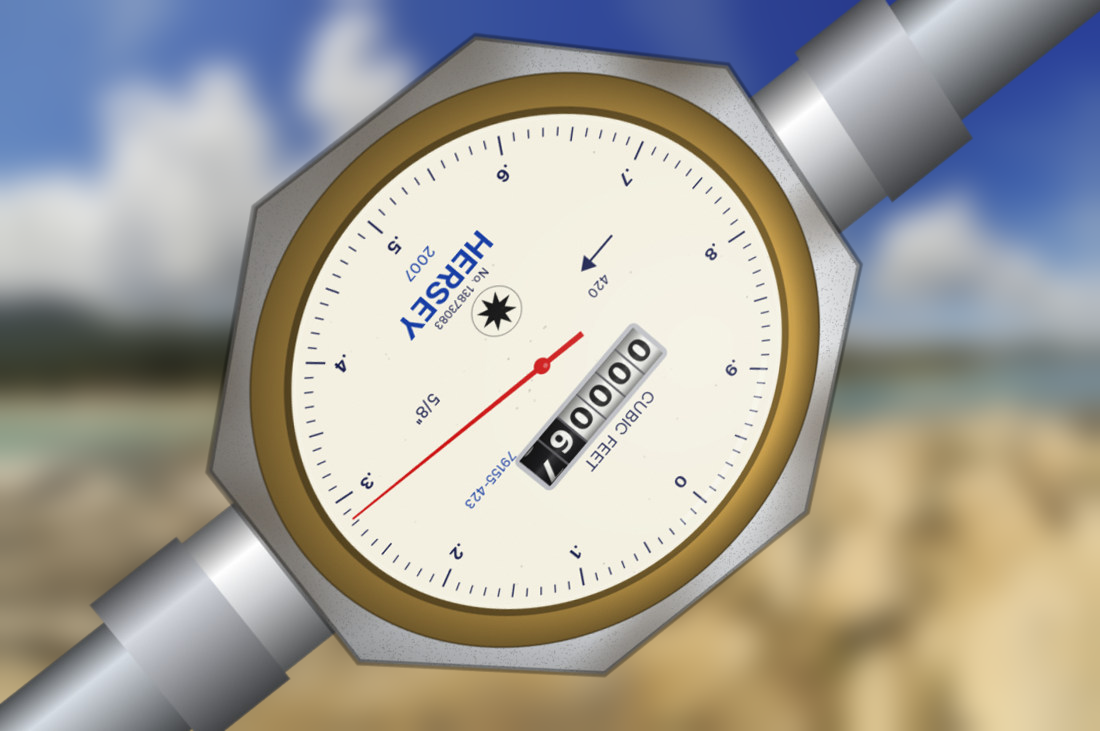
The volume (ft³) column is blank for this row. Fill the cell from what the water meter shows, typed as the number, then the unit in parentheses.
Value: 67.28 (ft³)
